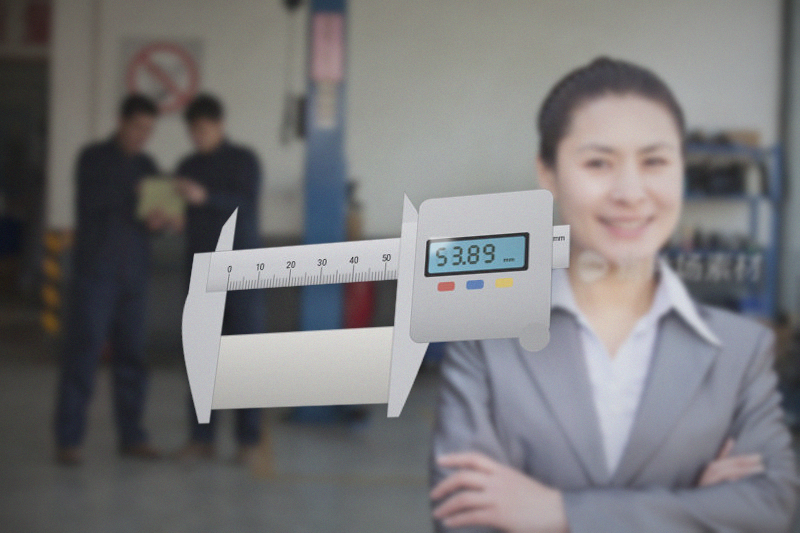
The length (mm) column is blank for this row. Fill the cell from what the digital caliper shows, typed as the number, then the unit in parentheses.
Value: 53.89 (mm)
